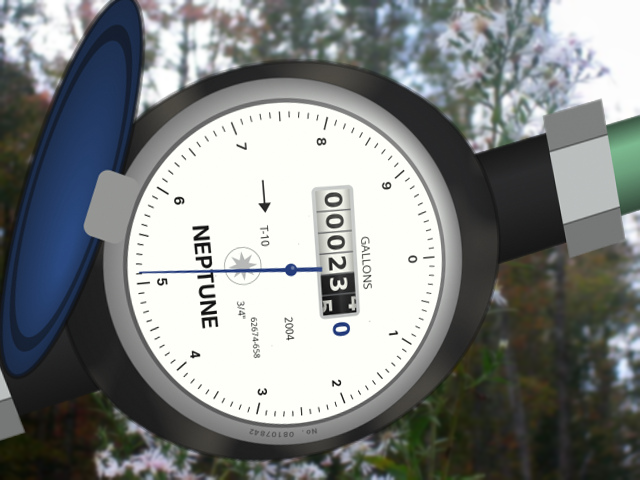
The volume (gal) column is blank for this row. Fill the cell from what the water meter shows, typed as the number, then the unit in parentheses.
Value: 2345.1 (gal)
